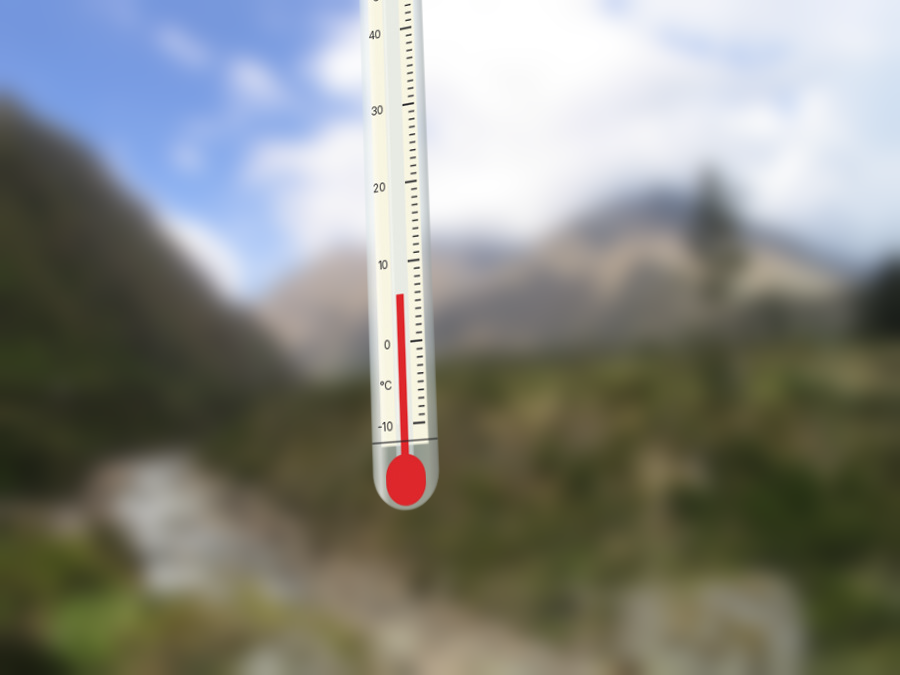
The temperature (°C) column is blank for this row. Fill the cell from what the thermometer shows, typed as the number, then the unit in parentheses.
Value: 6 (°C)
